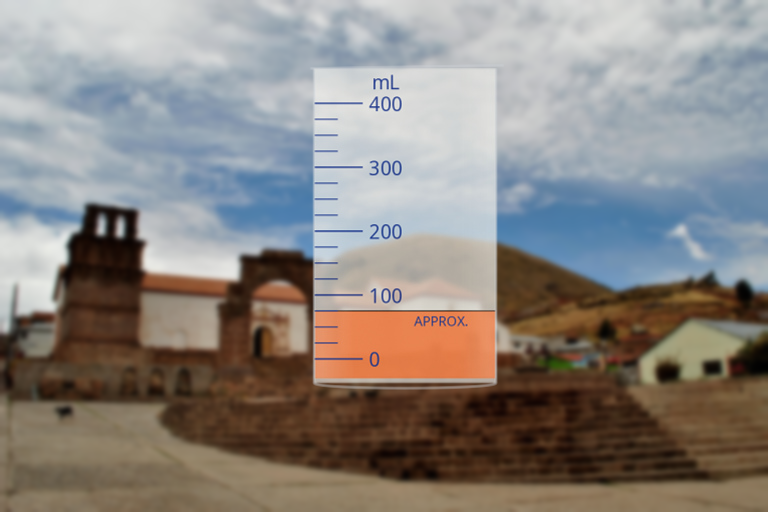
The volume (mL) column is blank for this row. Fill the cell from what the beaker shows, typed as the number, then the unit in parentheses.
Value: 75 (mL)
